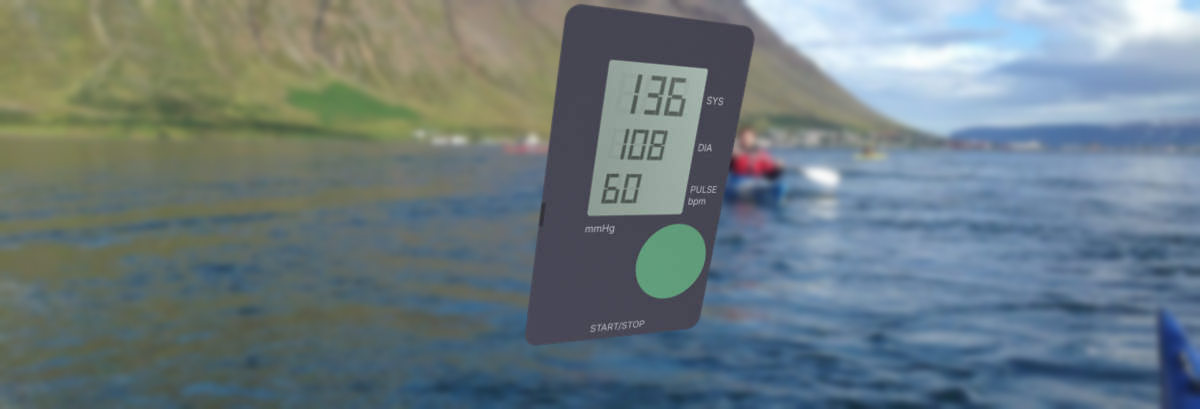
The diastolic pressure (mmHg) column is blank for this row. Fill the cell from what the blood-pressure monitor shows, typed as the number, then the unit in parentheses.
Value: 108 (mmHg)
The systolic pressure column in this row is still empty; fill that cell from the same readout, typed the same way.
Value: 136 (mmHg)
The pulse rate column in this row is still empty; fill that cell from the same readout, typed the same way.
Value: 60 (bpm)
